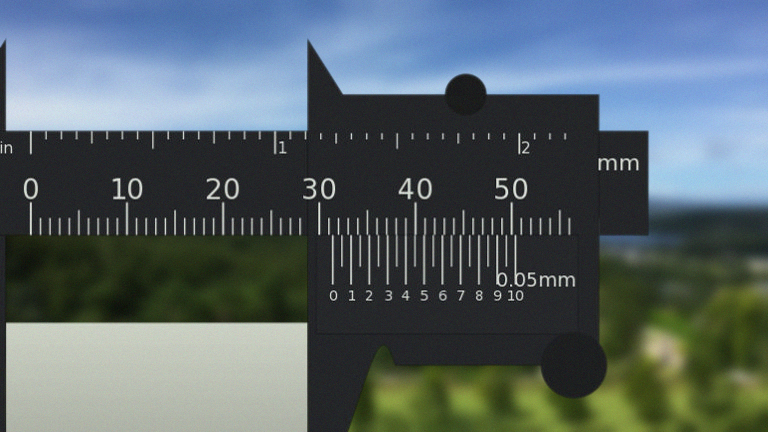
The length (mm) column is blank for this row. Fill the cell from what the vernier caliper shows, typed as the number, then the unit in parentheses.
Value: 31.4 (mm)
